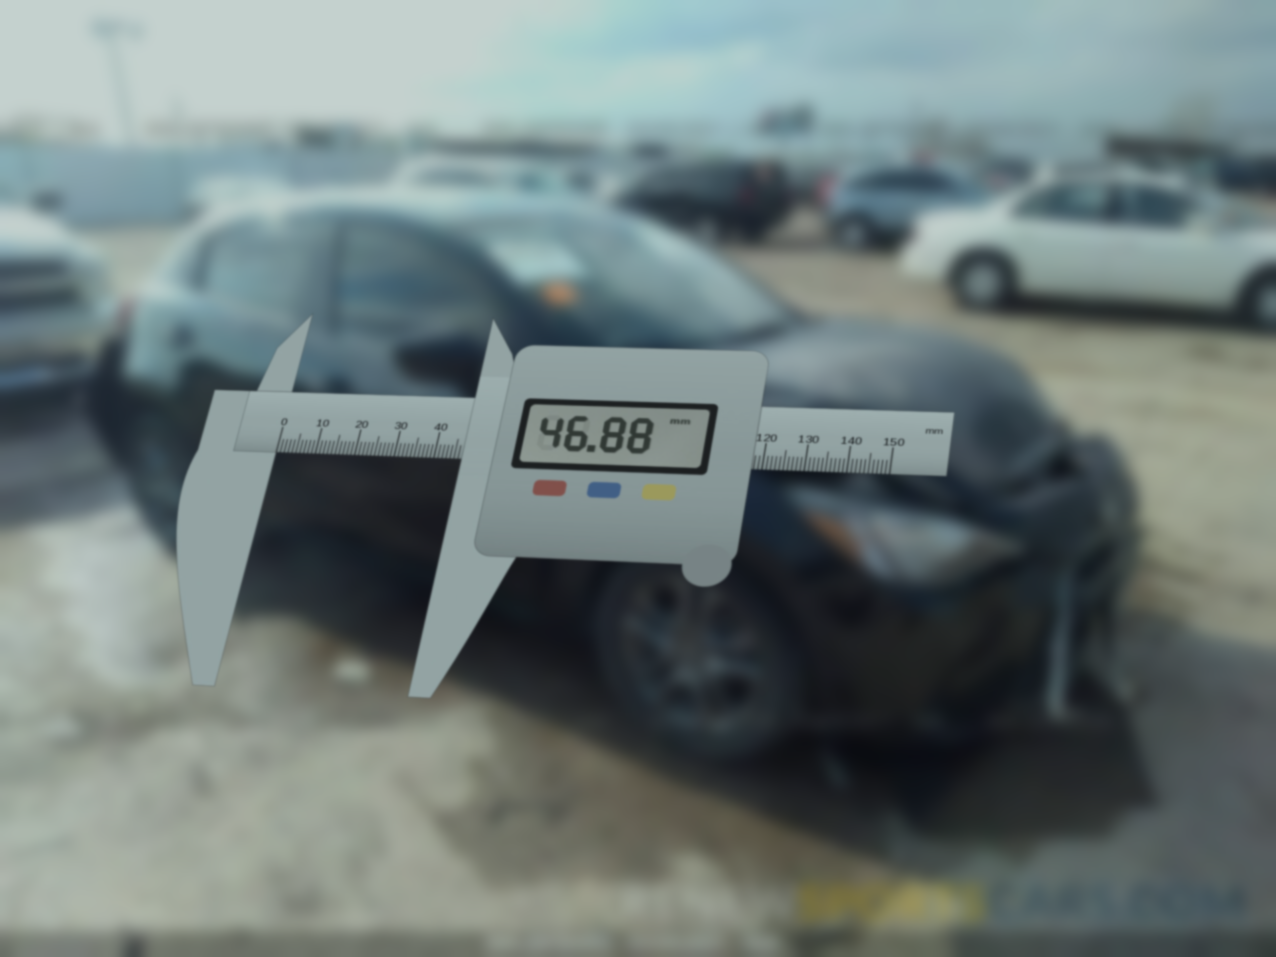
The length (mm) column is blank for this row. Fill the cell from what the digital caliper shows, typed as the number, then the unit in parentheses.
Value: 46.88 (mm)
